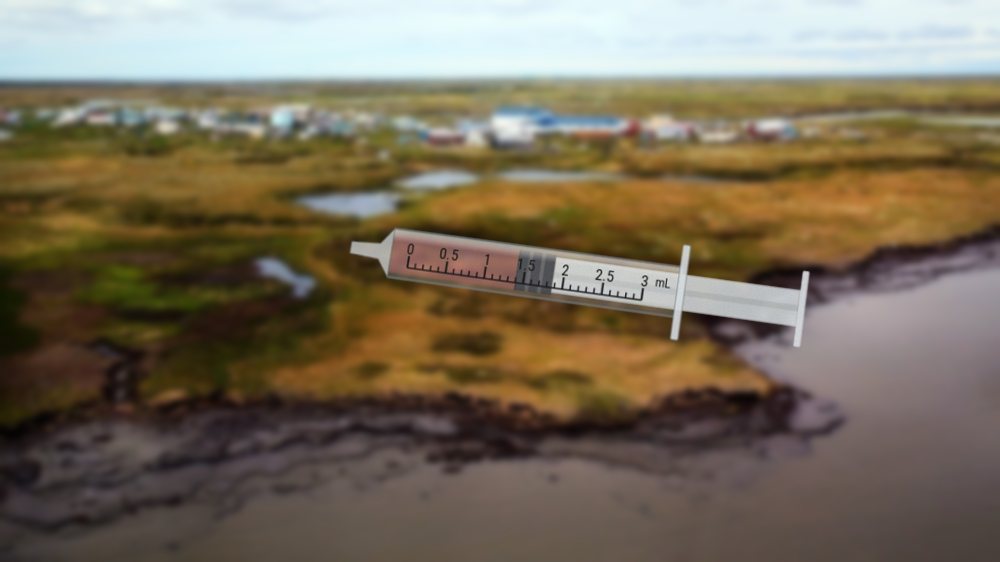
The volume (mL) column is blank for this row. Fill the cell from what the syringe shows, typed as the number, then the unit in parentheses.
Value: 1.4 (mL)
